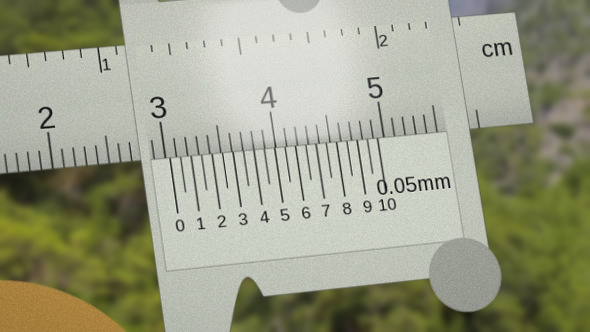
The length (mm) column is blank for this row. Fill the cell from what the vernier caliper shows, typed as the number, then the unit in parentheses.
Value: 30.4 (mm)
